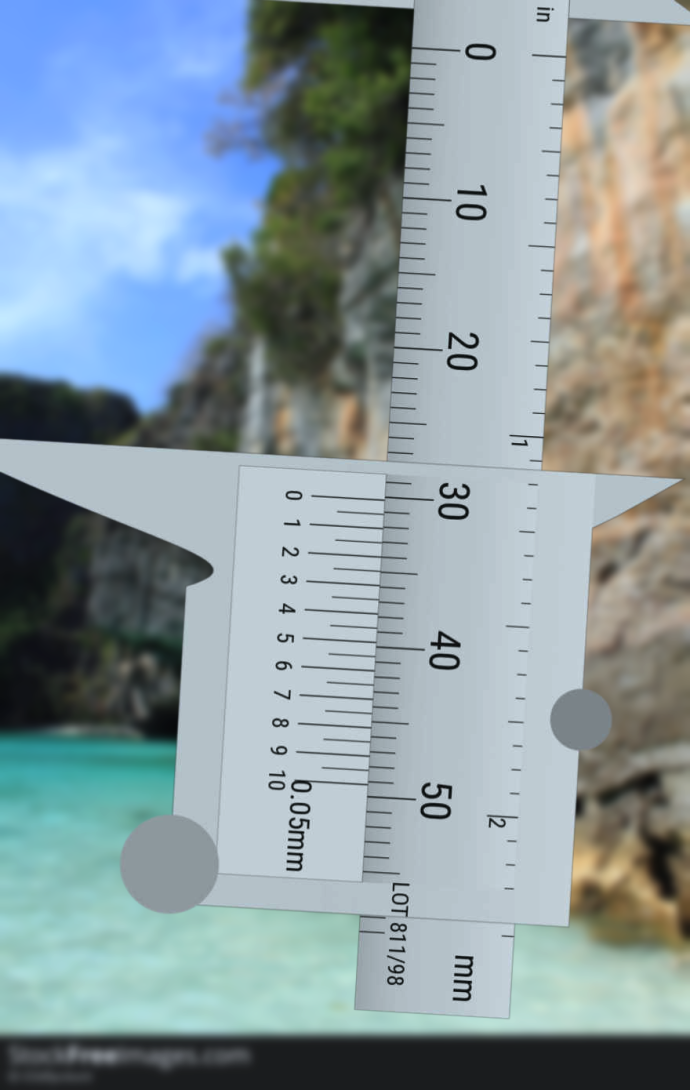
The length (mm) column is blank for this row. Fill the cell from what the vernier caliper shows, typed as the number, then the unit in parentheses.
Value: 30.2 (mm)
